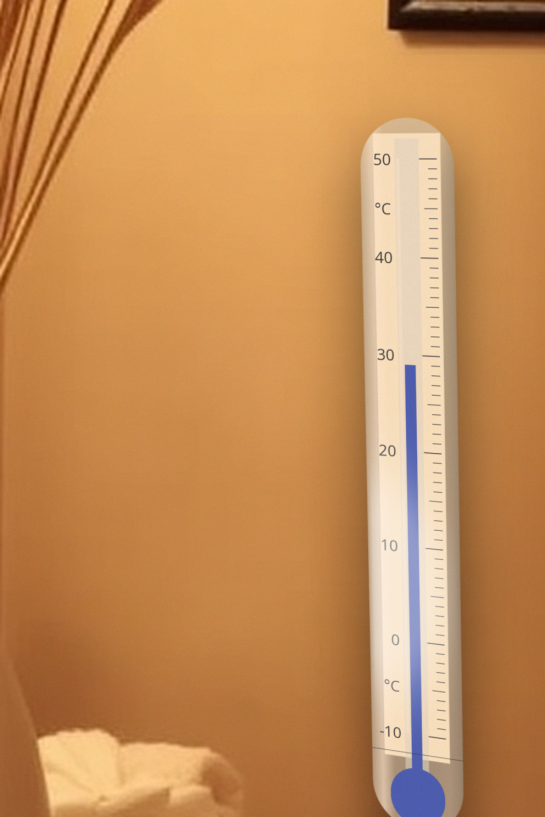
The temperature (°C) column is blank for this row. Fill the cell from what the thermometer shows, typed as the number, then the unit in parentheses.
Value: 29 (°C)
